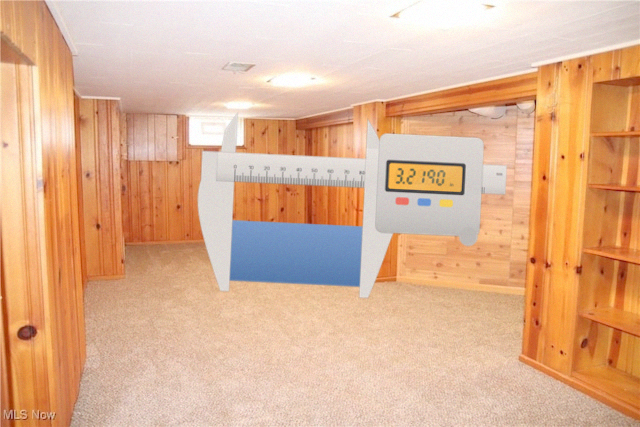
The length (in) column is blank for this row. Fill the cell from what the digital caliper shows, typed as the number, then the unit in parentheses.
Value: 3.2190 (in)
